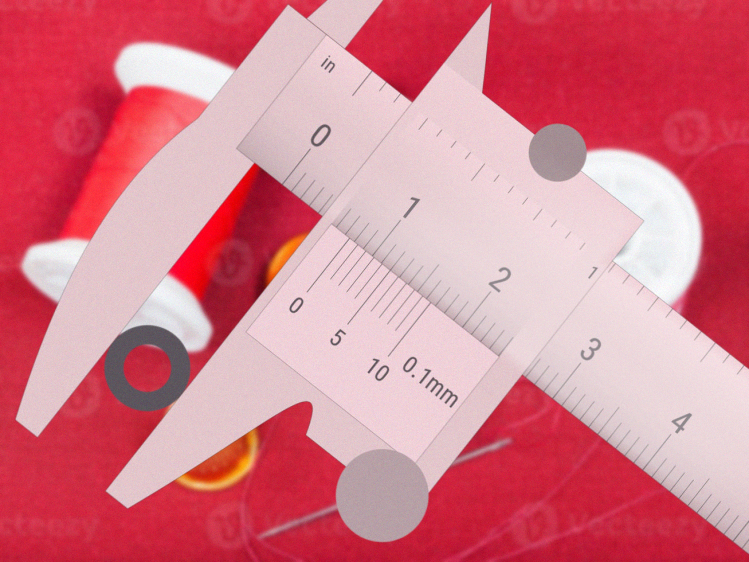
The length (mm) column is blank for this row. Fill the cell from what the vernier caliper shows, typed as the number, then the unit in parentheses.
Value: 7.5 (mm)
